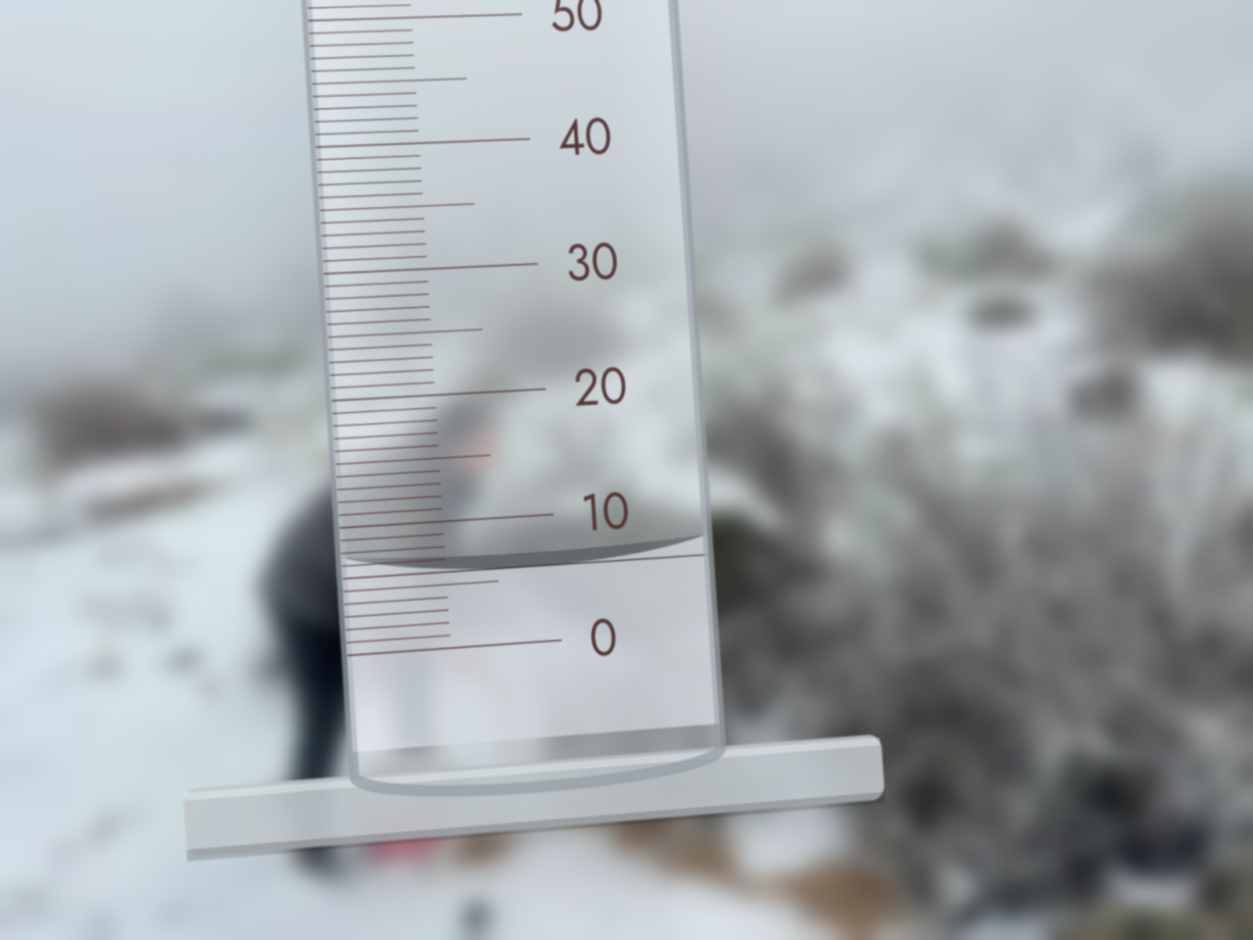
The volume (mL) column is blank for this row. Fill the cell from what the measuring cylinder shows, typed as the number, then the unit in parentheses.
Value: 6 (mL)
